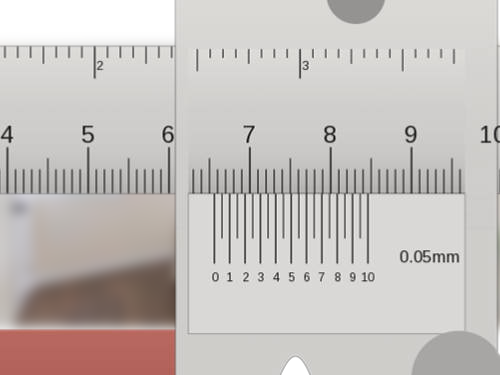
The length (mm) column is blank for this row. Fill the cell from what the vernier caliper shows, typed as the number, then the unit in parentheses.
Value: 65.6 (mm)
